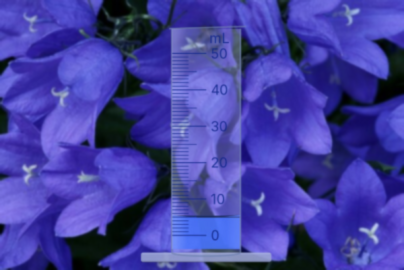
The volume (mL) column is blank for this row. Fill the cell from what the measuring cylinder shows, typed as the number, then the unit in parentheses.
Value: 5 (mL)
